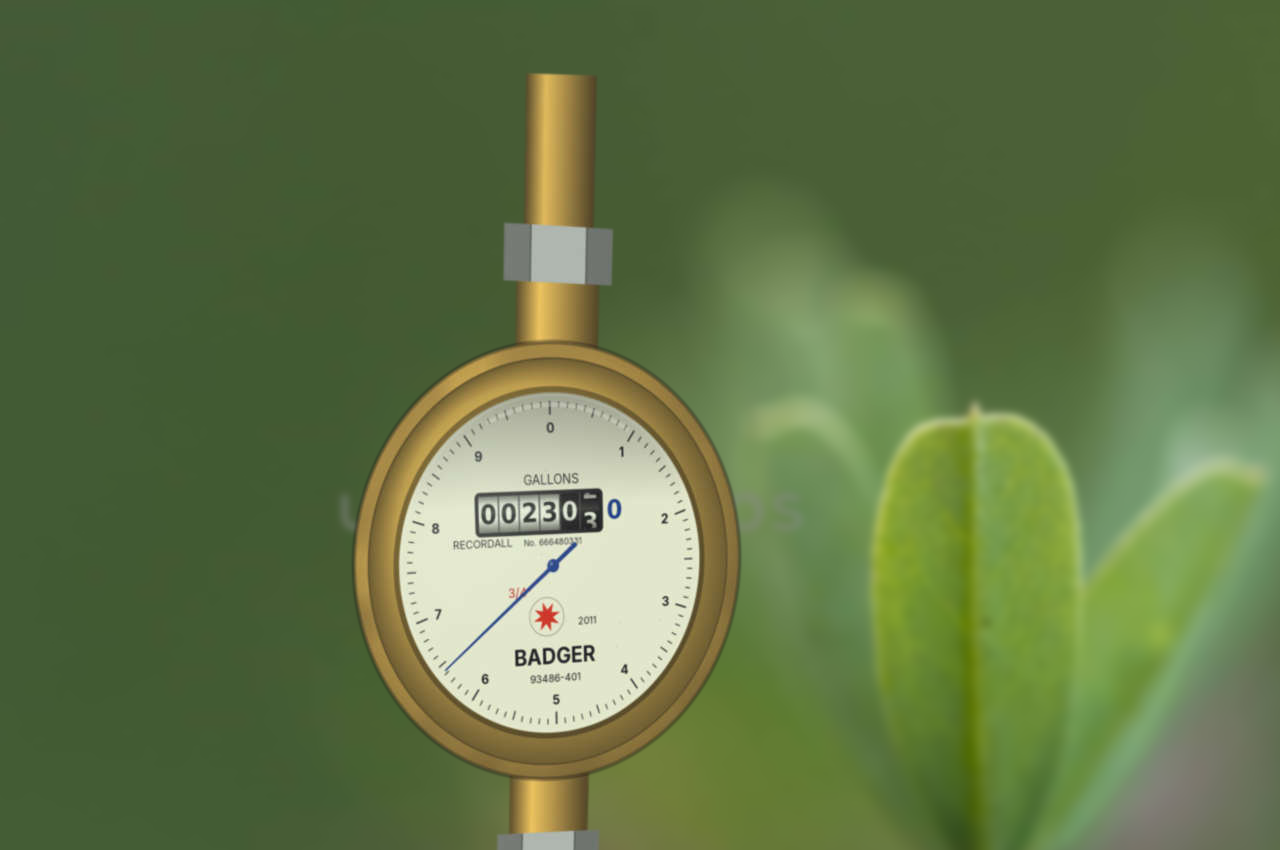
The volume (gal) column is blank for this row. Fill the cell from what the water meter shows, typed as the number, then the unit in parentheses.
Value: 23026.4 (gal)
